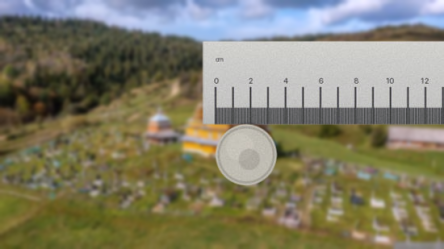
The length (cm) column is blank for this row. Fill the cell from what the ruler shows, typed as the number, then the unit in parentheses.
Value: 3.5 (cm)
